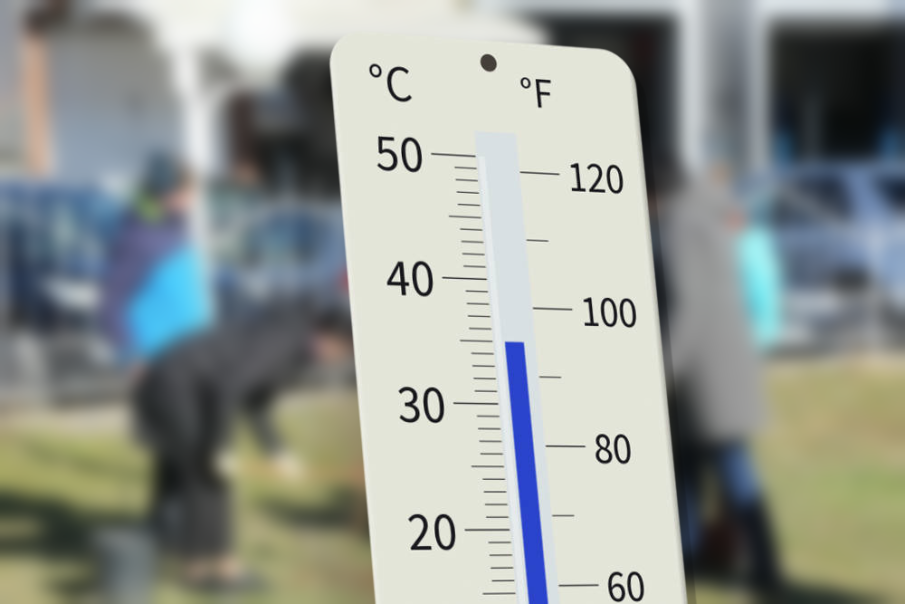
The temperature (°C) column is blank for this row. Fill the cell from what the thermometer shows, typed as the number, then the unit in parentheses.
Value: 35 (°C)
